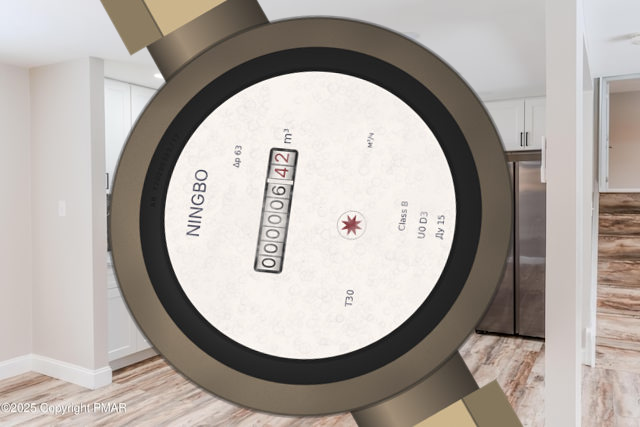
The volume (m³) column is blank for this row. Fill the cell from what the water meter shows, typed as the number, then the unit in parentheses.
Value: 6.42 (m³)
